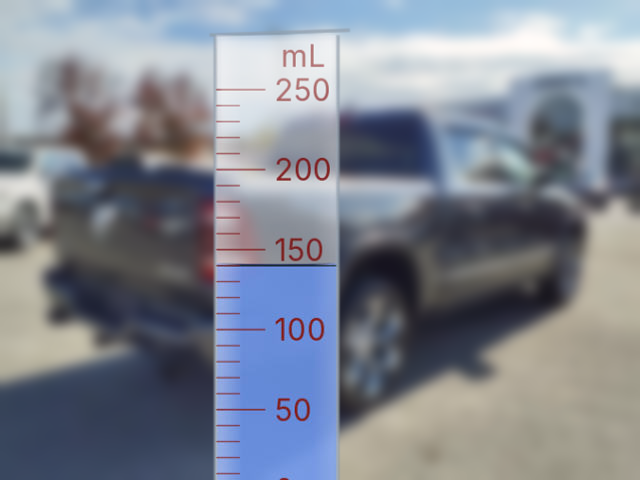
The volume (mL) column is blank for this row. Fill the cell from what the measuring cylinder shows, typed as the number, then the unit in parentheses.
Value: 140 (mL)
